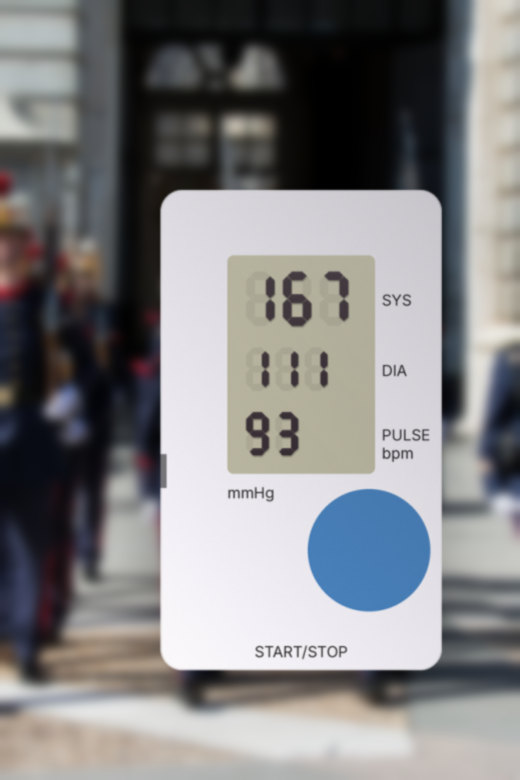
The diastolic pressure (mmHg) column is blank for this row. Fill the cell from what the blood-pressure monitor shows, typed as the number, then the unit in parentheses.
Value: 111 (mmHg)
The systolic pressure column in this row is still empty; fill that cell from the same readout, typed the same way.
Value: 167 (mmHg)
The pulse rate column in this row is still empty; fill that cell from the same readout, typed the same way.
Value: 93 (bpm)
